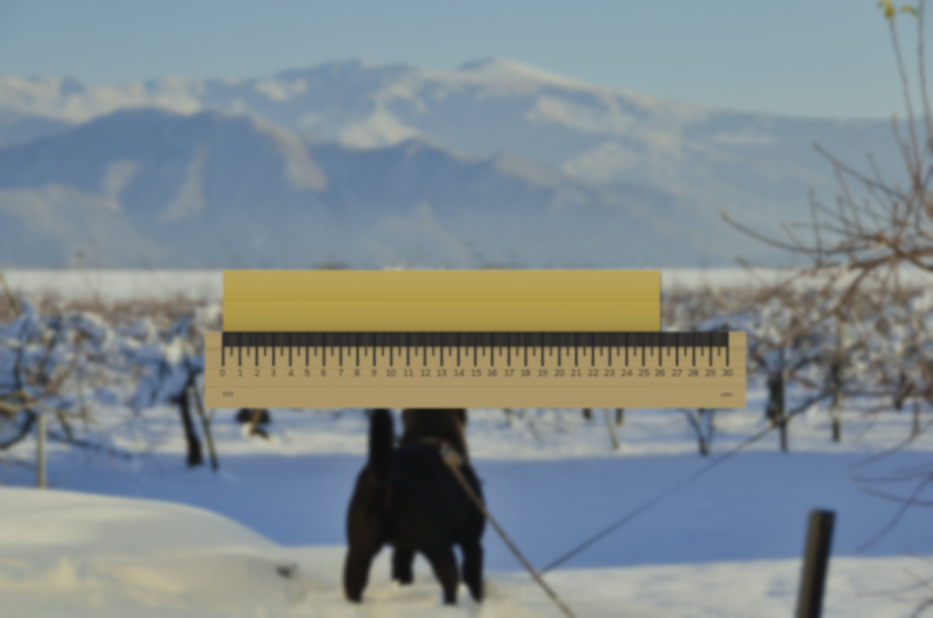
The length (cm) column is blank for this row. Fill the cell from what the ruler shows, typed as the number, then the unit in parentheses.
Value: 26 (cm)
